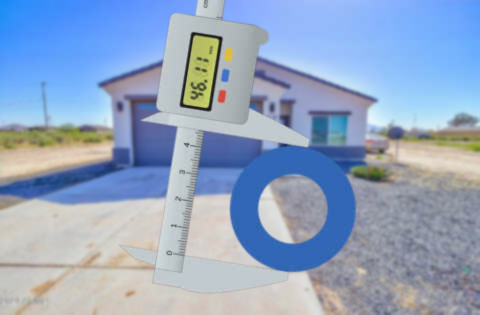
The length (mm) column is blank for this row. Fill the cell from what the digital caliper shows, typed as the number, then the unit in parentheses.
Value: 46.11 (mm)
